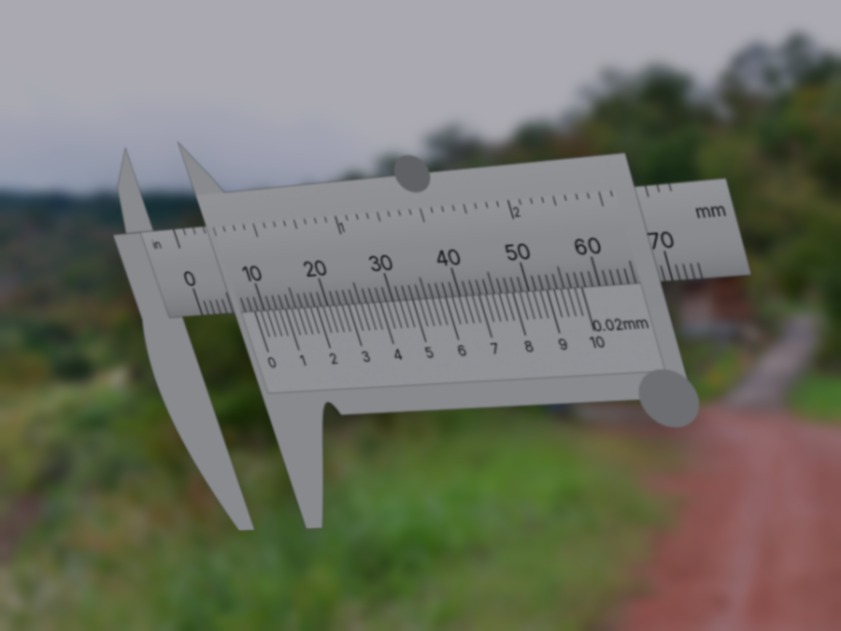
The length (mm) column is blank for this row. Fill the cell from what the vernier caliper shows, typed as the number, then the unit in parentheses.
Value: 8.5 (mm)
